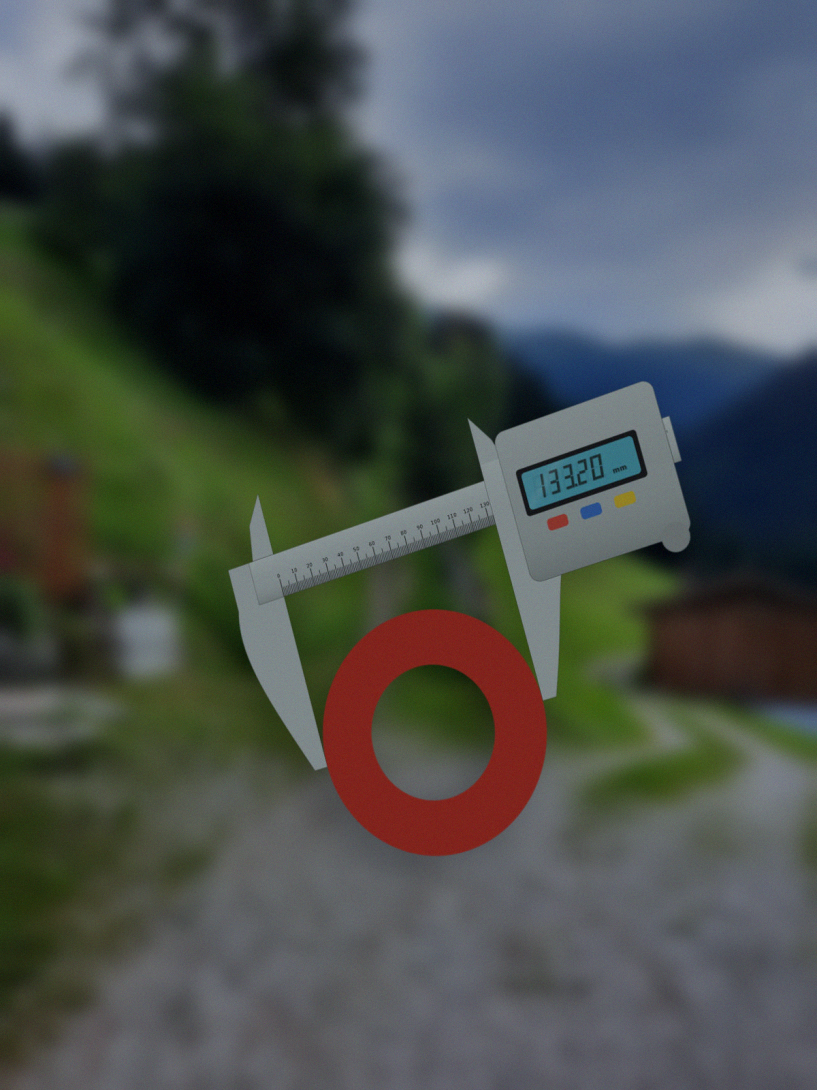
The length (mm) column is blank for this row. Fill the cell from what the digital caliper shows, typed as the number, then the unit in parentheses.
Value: 133.20 (mm)
